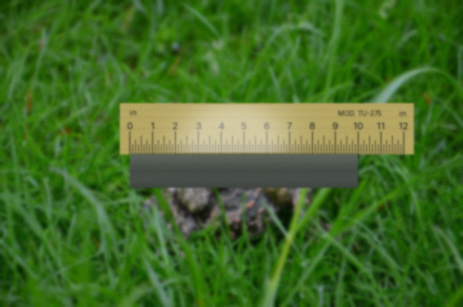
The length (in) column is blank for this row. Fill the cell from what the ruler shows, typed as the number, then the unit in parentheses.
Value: 10 (in)
